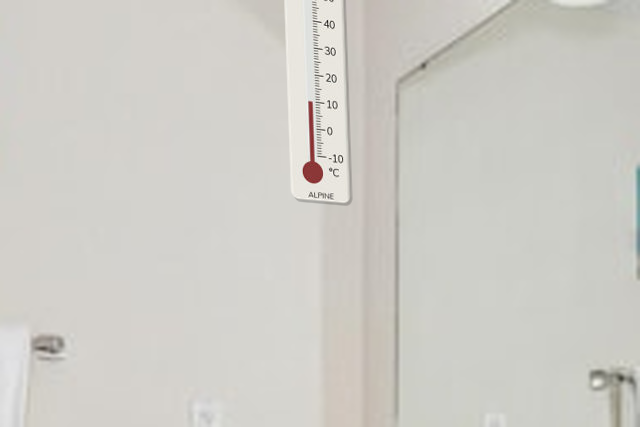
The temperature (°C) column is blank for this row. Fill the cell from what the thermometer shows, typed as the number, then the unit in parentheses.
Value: 10 (°C)
